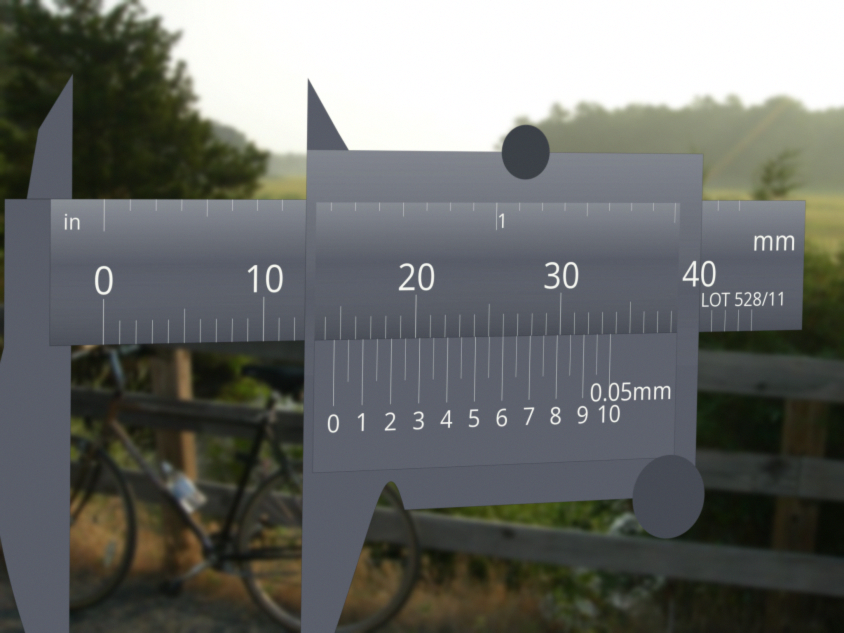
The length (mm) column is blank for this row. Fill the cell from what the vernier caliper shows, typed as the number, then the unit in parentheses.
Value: 14.6 (mm)
